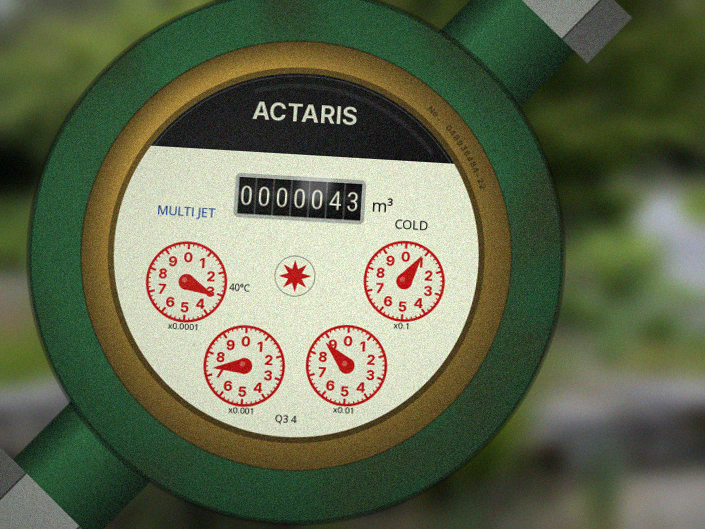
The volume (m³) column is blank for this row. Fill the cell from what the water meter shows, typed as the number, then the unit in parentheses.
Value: 43.0873 (m³)
